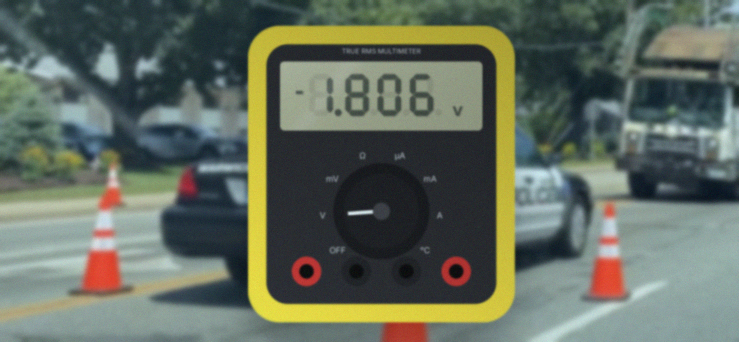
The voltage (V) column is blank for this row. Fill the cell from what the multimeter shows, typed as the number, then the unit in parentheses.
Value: -1.806 (V)
